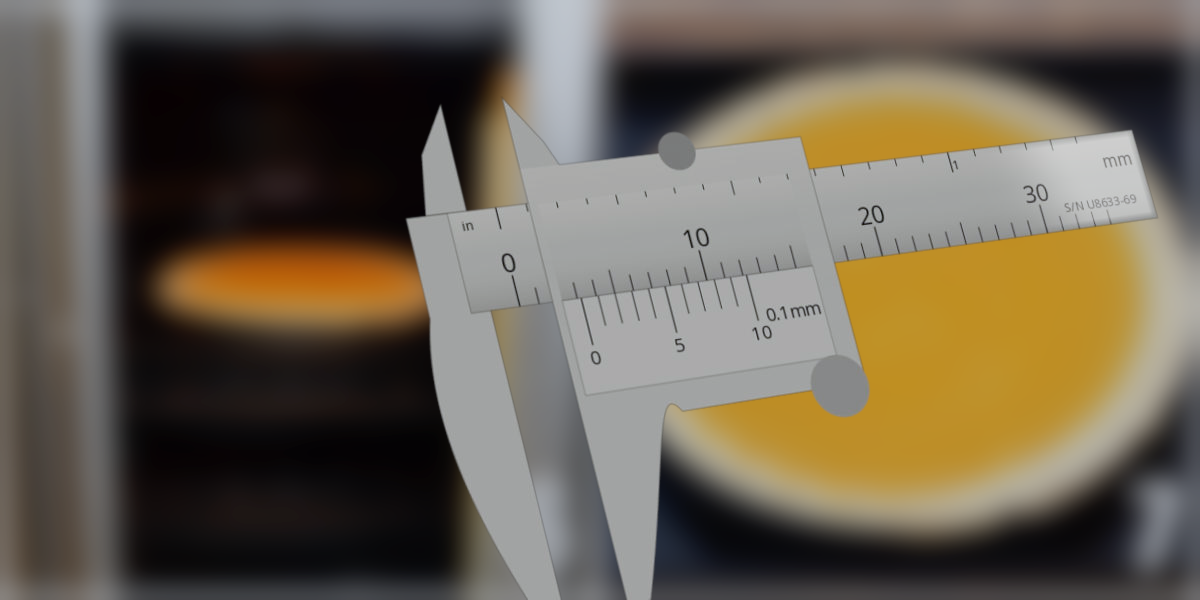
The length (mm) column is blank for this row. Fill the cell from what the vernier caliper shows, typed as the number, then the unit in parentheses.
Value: 3.2 (mm)
